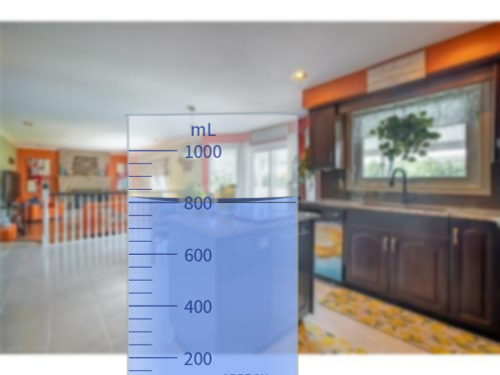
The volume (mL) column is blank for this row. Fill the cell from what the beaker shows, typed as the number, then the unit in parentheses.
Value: 800 (mL)
